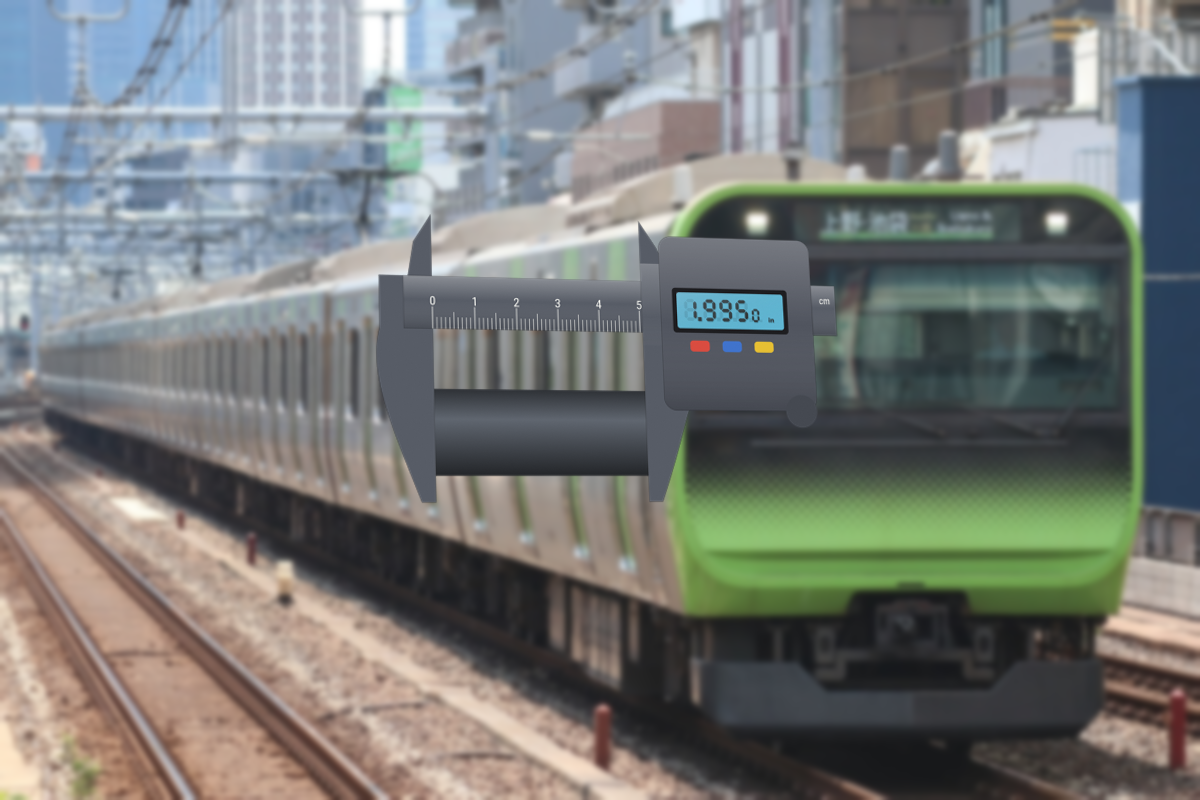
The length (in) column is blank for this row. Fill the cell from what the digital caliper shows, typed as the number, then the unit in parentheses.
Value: 1.9950 (in)
